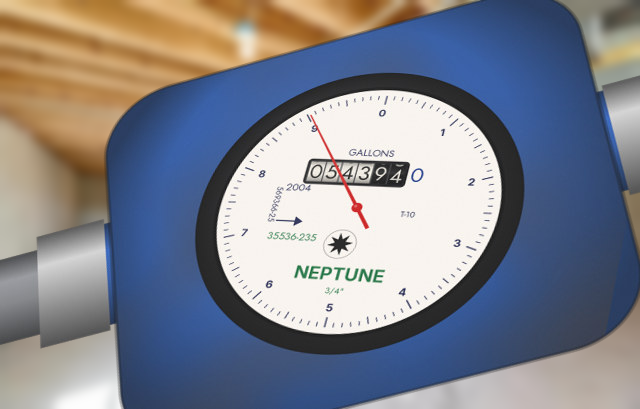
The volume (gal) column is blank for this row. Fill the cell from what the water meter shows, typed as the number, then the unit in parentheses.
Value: 543939.0 (gal)
